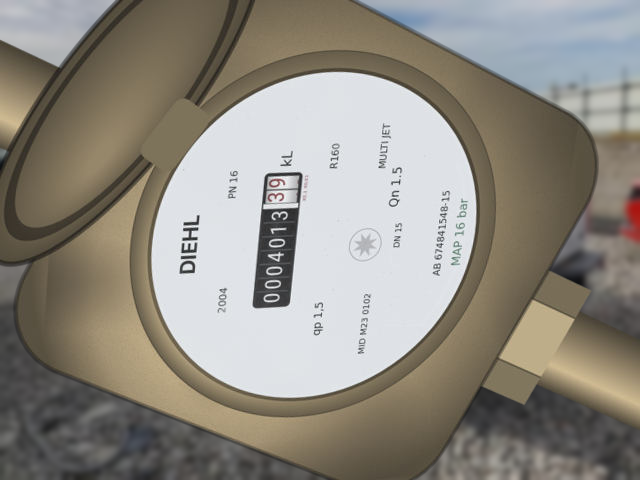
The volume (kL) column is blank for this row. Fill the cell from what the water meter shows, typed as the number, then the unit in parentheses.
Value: 4013.39 (kL)
